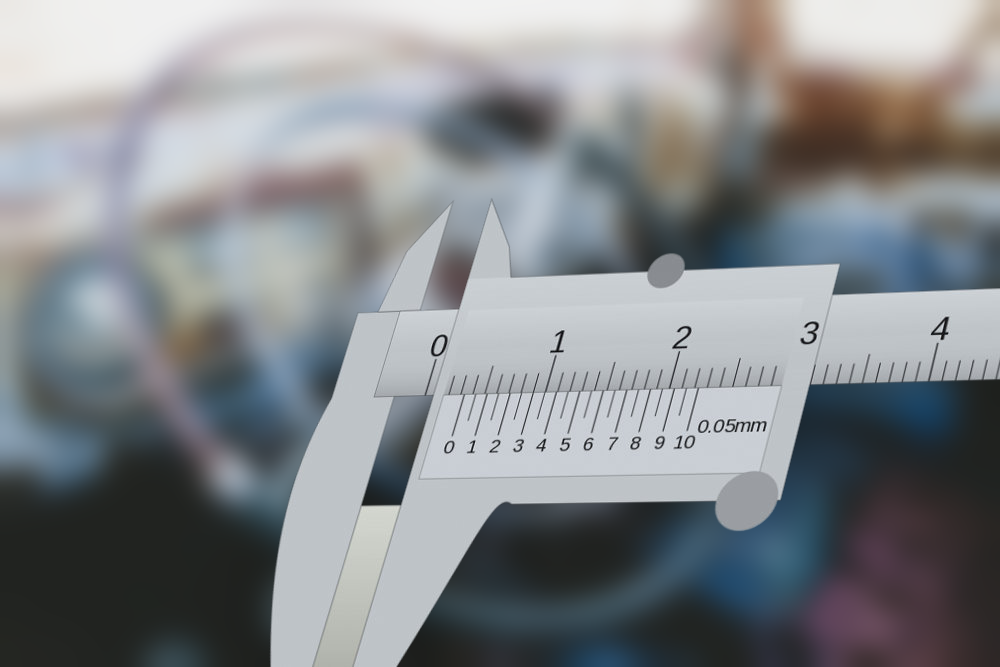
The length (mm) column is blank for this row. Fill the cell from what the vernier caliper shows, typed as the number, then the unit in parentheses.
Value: 3.3 (mm)
